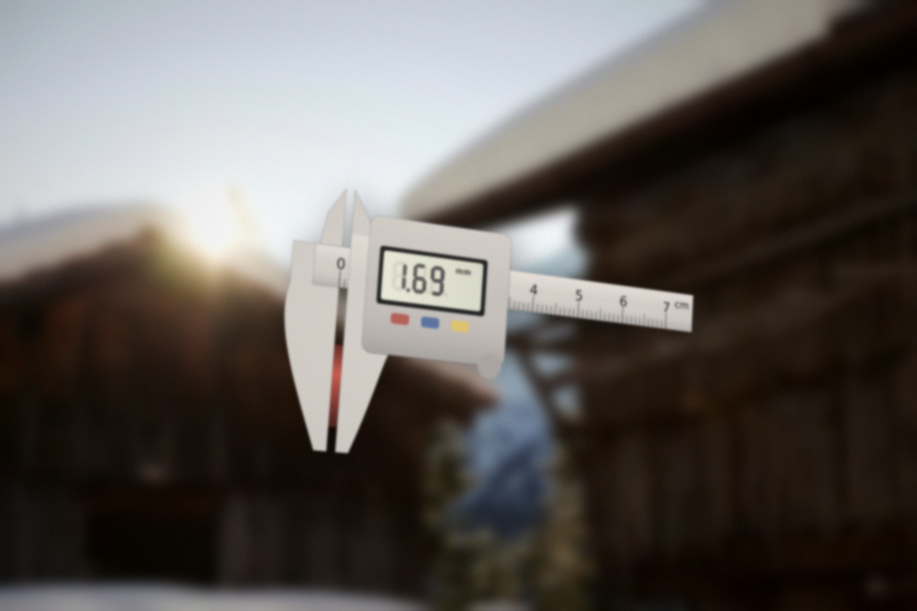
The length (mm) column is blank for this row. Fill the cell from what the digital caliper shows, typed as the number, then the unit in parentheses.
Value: 1.69 (mm)
